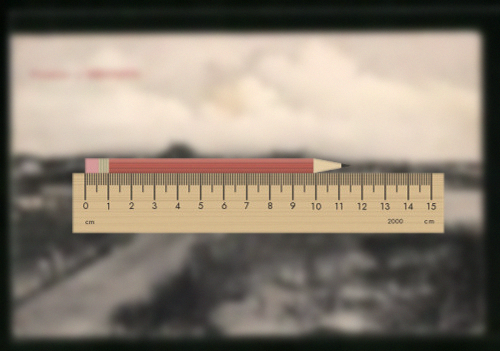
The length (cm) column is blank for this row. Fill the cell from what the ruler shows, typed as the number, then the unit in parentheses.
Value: 11.5 (cm)
